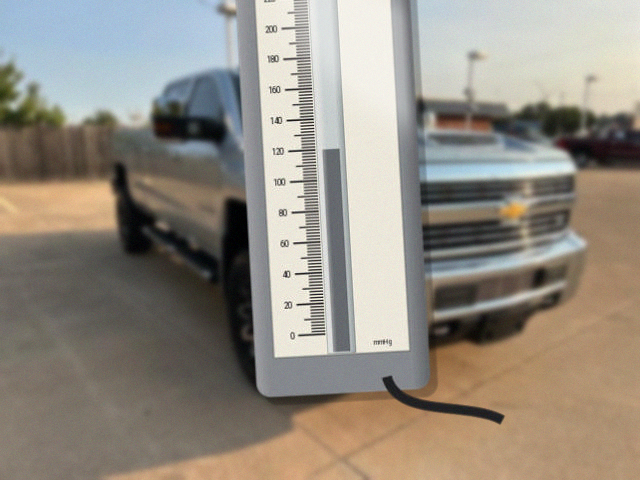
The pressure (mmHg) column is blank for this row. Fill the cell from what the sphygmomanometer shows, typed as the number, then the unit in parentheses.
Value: 120 (mmHg)
